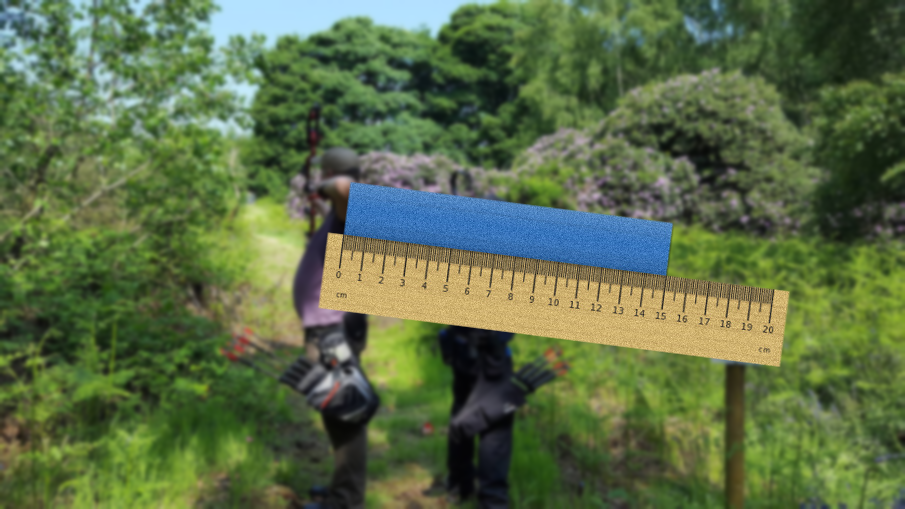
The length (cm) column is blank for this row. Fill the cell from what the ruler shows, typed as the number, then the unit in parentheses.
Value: 15 (cm)
